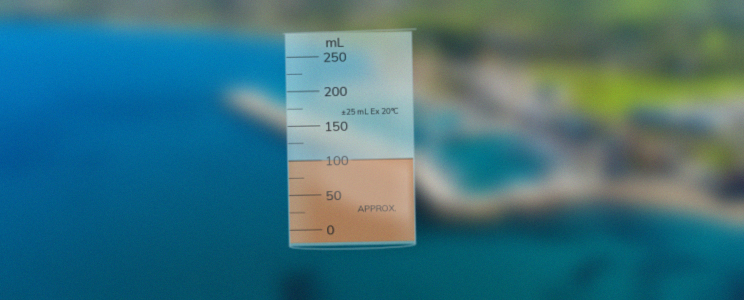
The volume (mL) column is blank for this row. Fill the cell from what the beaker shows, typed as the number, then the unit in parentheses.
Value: 100 (mL)
